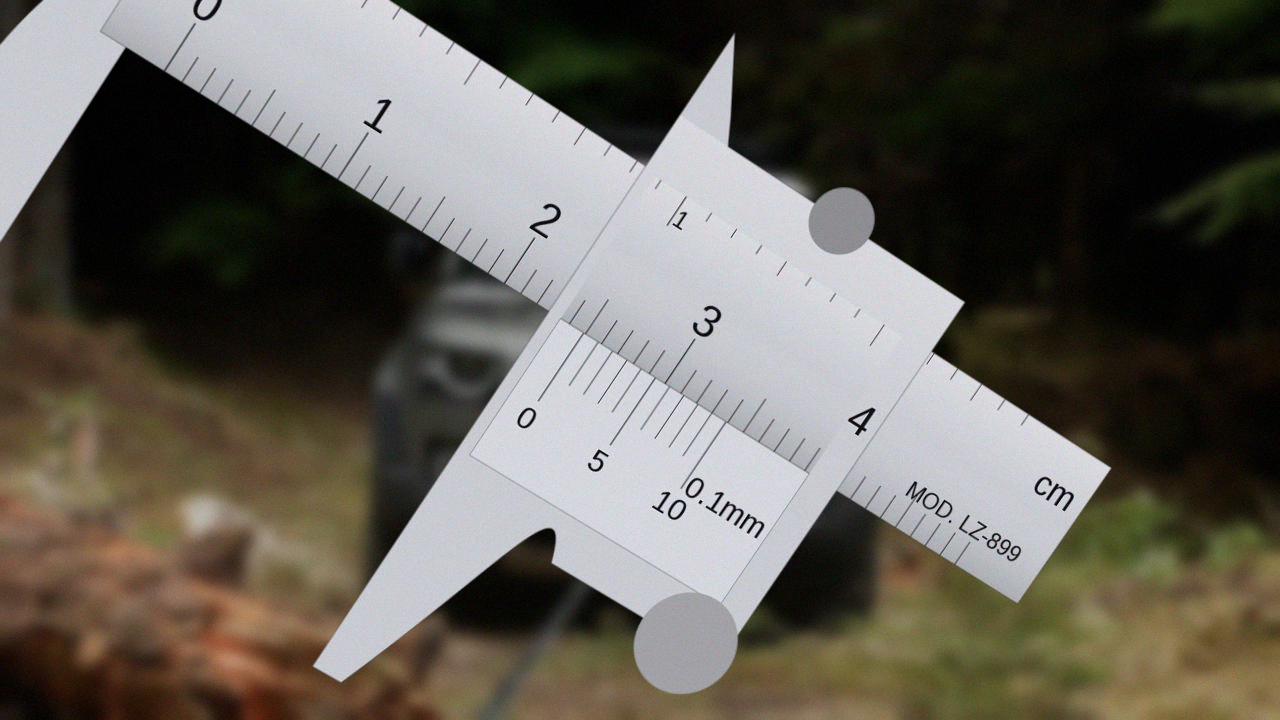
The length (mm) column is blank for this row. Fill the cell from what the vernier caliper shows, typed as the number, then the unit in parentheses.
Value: 24.9 (mm)
